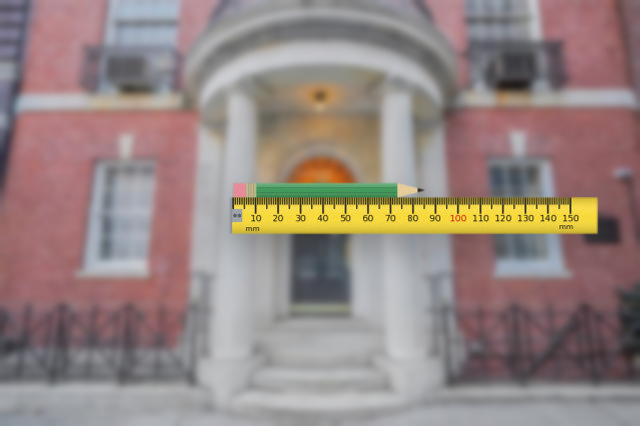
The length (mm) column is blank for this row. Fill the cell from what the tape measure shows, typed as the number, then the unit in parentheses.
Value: 85 (mm)
